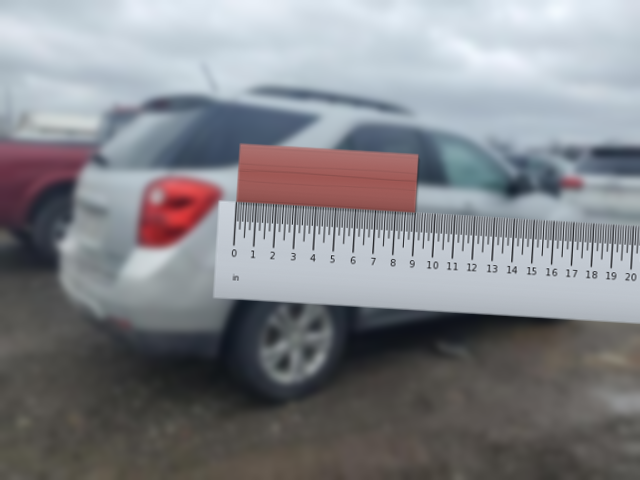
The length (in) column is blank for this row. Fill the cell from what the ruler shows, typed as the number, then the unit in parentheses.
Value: 9 (in)
